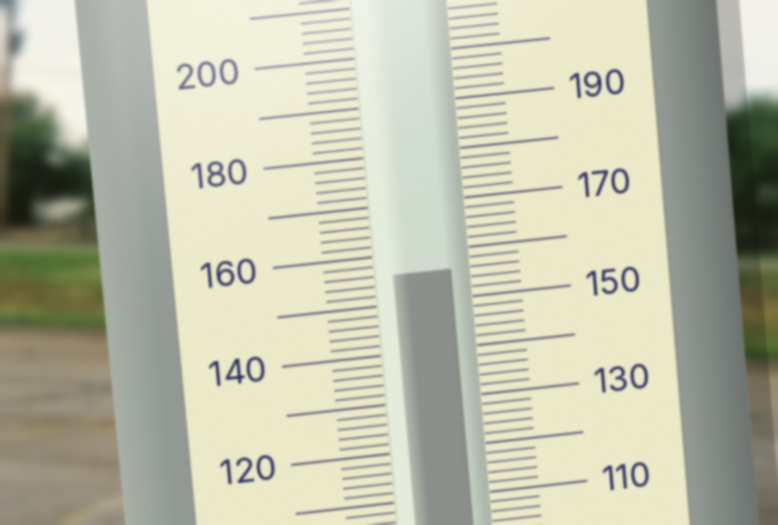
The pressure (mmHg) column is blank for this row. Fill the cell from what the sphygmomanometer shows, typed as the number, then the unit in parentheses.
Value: 156 (mmHg)
